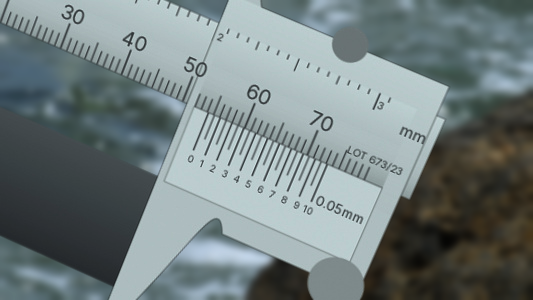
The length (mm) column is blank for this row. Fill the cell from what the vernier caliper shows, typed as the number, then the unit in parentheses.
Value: 54.2 (mm)
